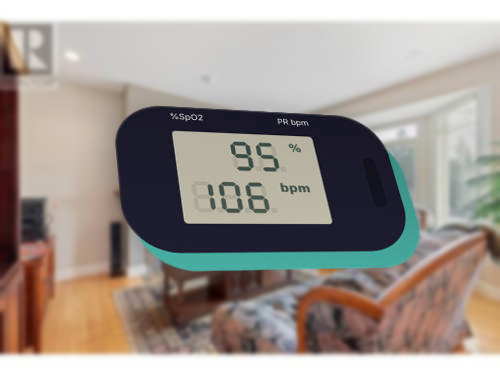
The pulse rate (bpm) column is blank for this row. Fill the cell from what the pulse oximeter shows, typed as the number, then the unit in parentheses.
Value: 106 (bpm)
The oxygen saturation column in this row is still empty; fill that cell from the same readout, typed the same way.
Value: 95 (%)
